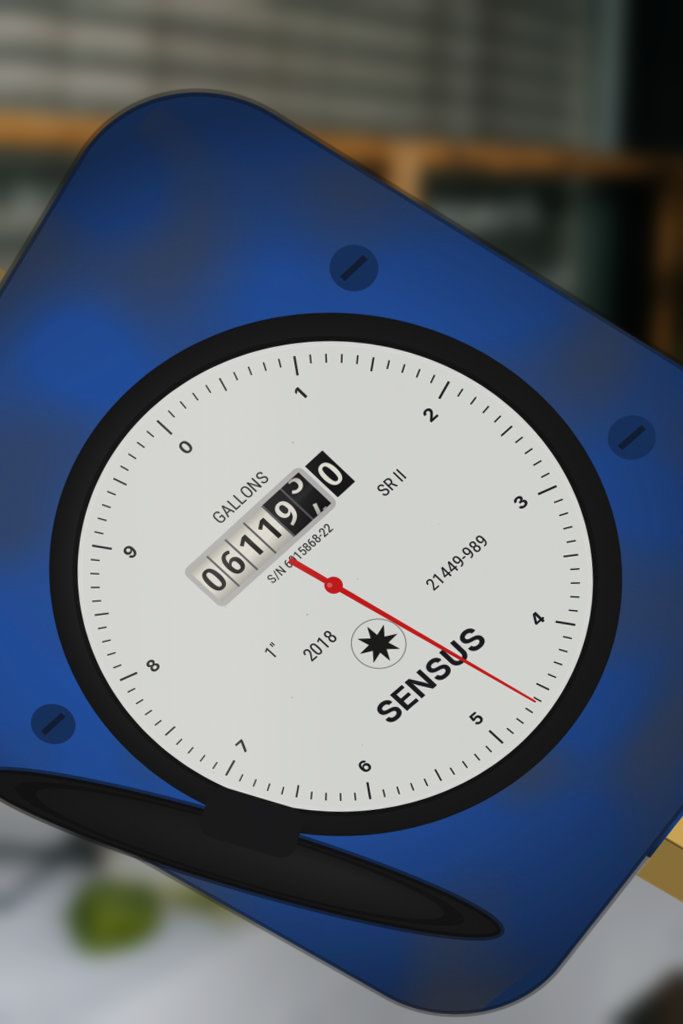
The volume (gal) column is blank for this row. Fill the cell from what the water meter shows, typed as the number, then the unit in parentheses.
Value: 611934.6 (gal)
